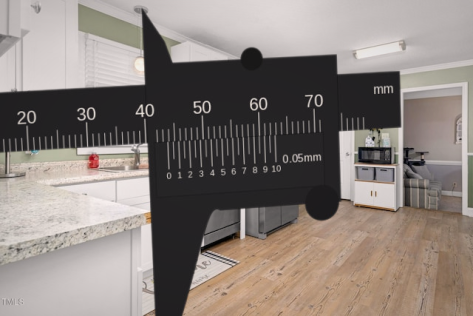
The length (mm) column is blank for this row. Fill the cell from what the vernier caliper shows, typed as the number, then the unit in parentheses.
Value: 43.8 (mm)
